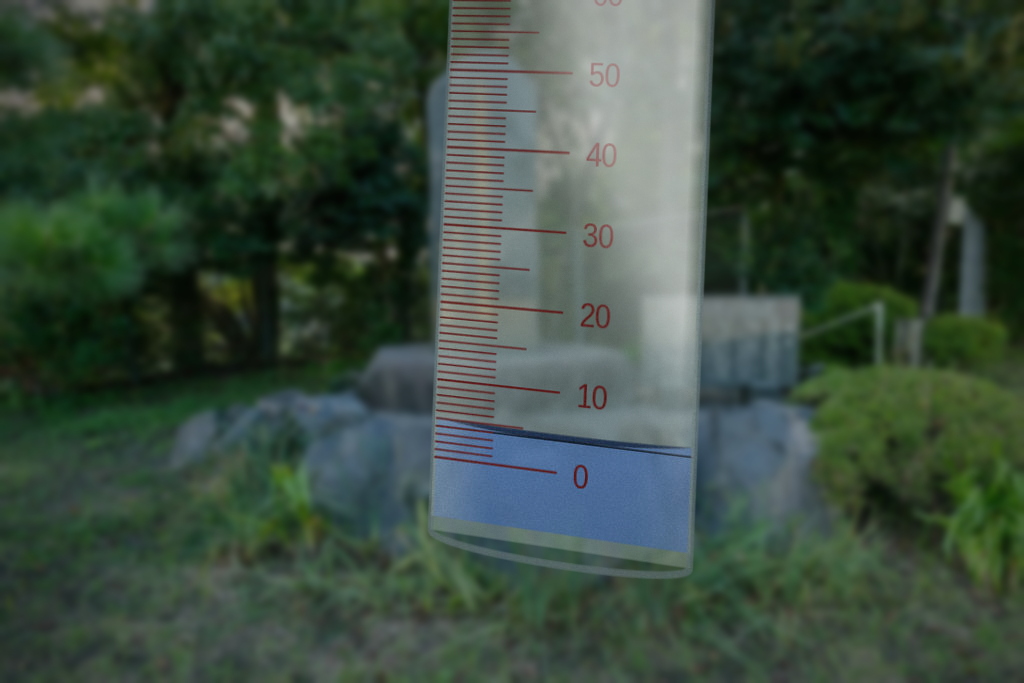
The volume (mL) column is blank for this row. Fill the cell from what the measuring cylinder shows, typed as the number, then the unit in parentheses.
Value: 4 (mL)
